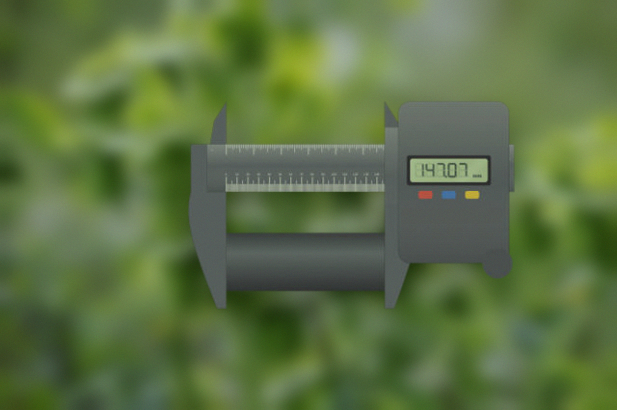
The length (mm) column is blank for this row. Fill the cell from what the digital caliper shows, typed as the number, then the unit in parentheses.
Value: 147.07 (mm)
